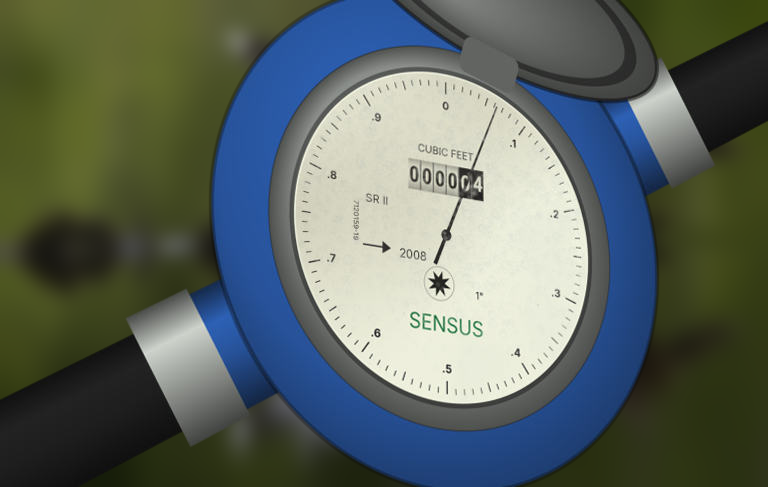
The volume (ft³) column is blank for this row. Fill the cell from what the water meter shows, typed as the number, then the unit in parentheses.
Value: 4.06 (ft³)
